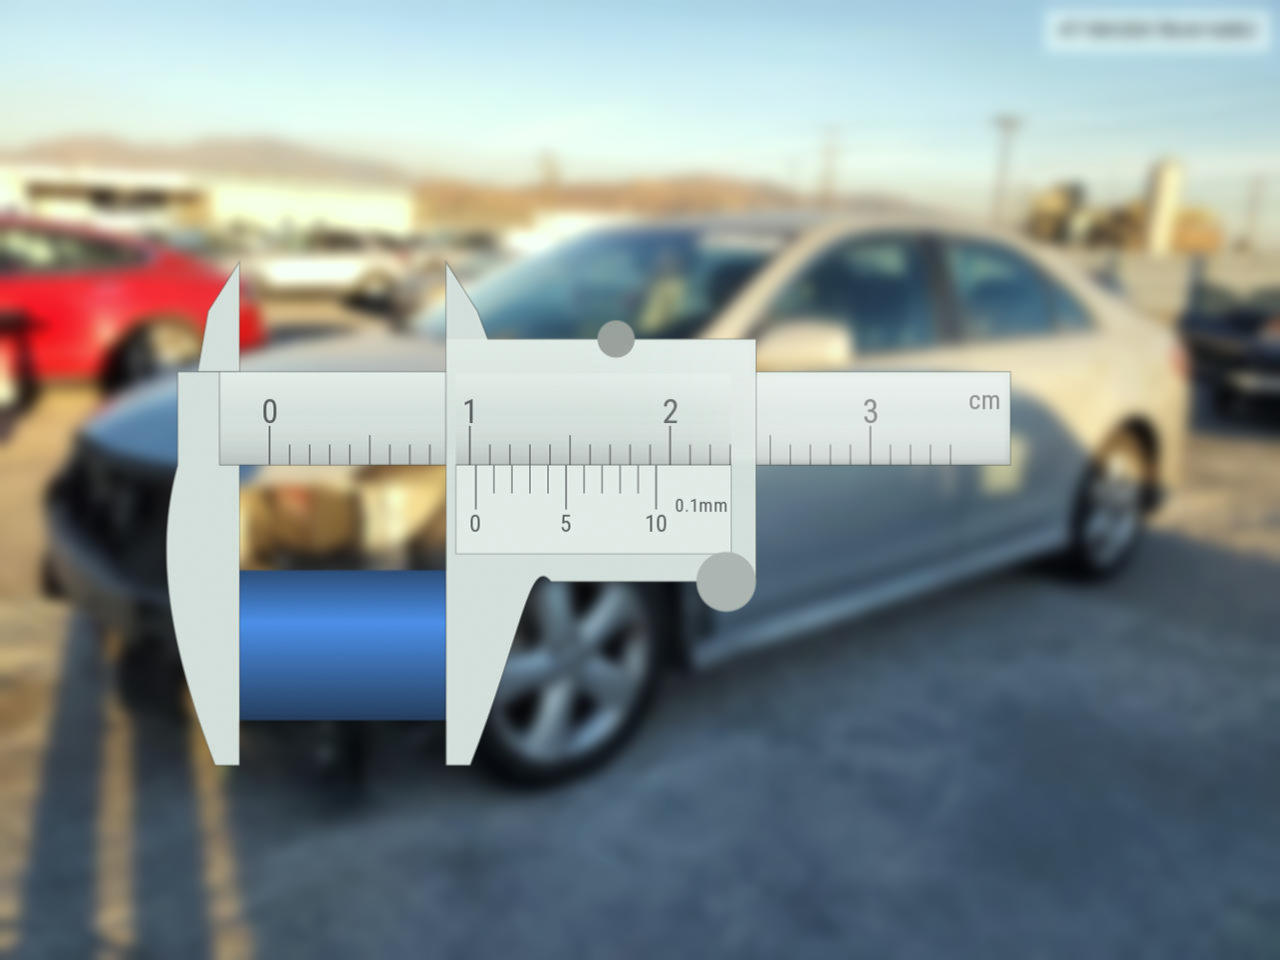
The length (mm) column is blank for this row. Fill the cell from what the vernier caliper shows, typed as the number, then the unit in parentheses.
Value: 10.3 (mm)
